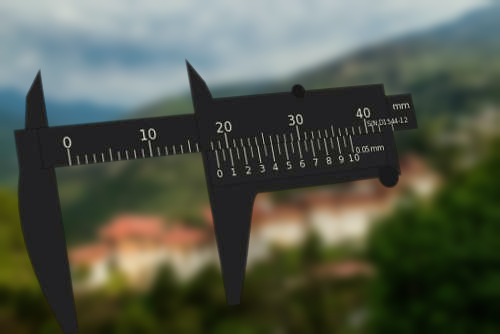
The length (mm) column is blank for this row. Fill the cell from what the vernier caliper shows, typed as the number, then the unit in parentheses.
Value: 18.4 (mm)
